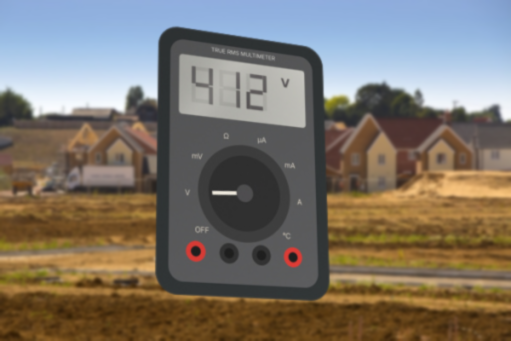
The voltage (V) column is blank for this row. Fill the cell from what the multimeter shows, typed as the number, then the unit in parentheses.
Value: 412 (V)
